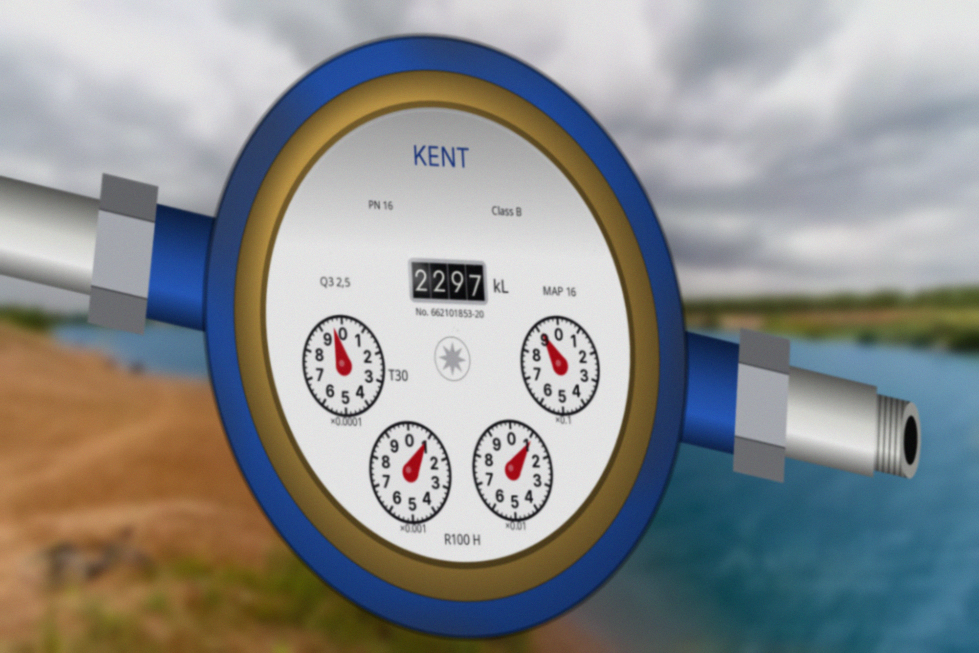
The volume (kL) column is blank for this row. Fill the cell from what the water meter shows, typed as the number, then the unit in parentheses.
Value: 2296.9109 (kL)
